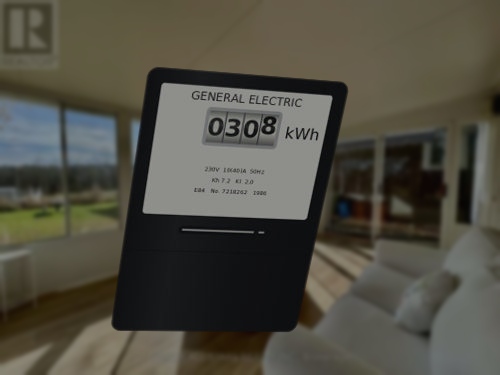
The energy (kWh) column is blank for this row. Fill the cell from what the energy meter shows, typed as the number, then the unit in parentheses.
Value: 308 (kWh)
